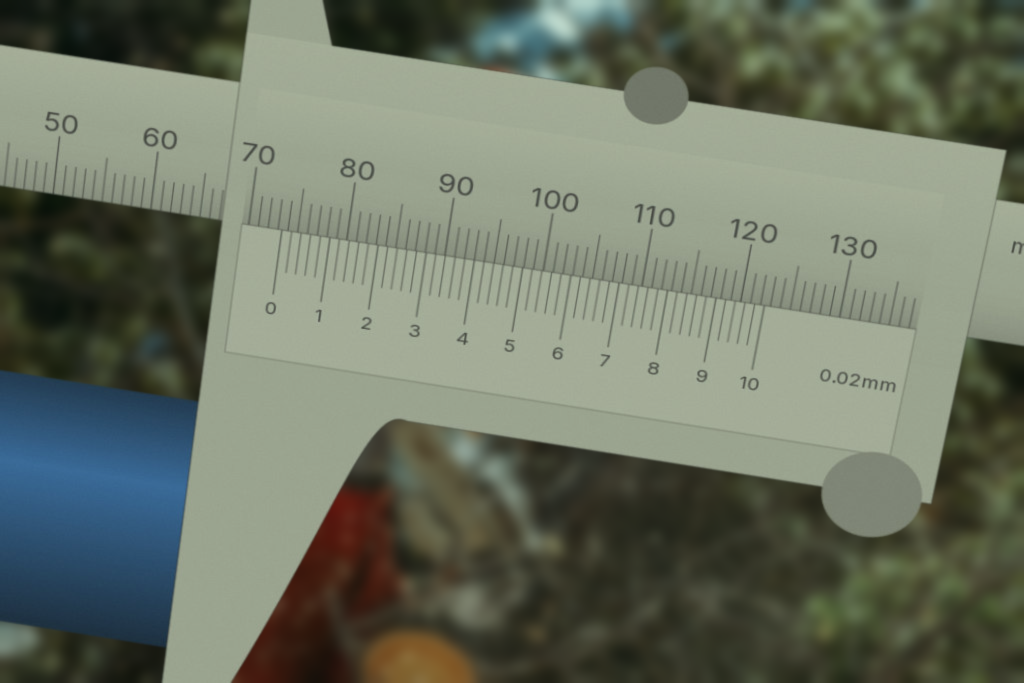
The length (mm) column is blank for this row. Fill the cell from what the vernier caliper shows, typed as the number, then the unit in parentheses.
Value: 73.4 (mm)
